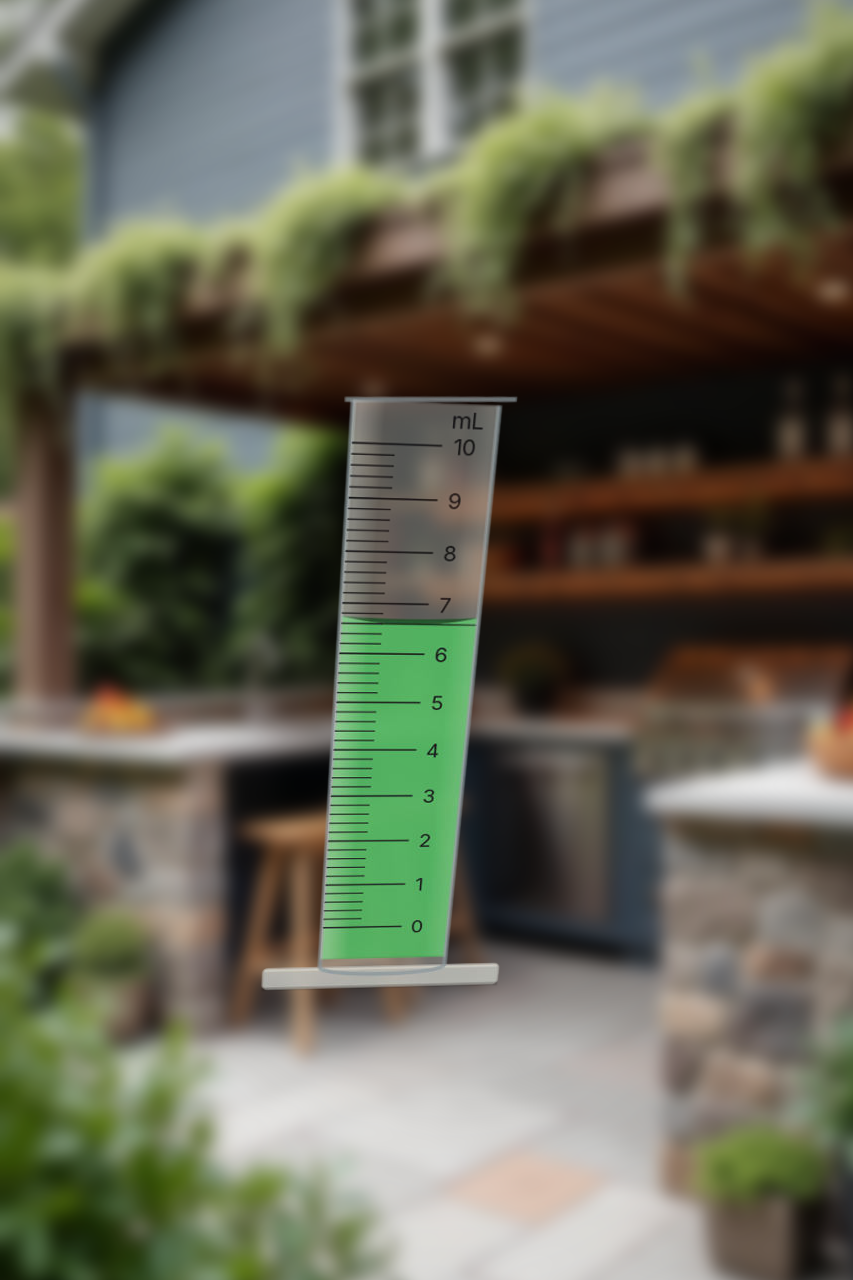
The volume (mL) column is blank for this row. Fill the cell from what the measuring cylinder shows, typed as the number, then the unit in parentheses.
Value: 6.6 (mL)
